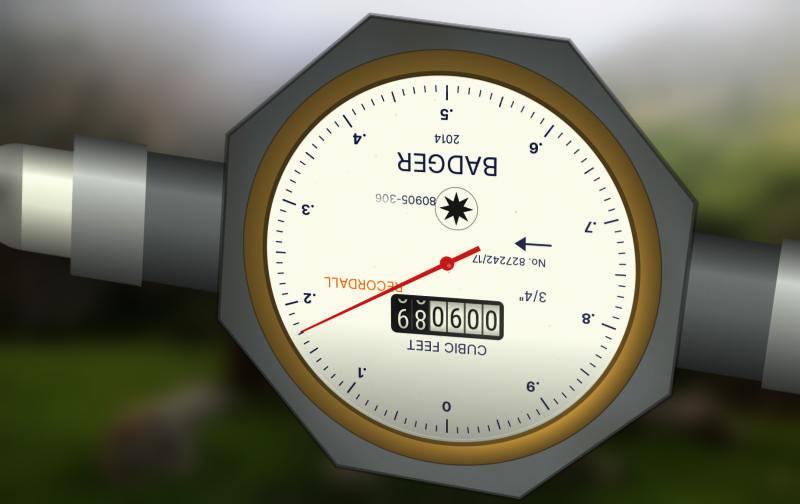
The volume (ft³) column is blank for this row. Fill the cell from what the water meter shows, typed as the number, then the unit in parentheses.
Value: 9089.17 (ft³)
